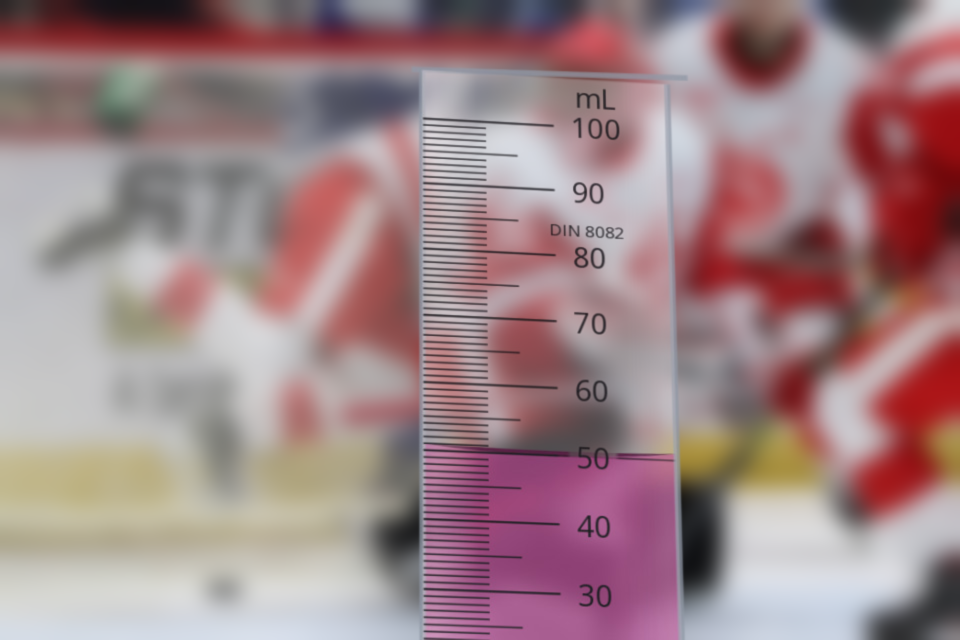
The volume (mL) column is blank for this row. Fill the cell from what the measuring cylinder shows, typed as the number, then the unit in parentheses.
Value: 50 (mL)
